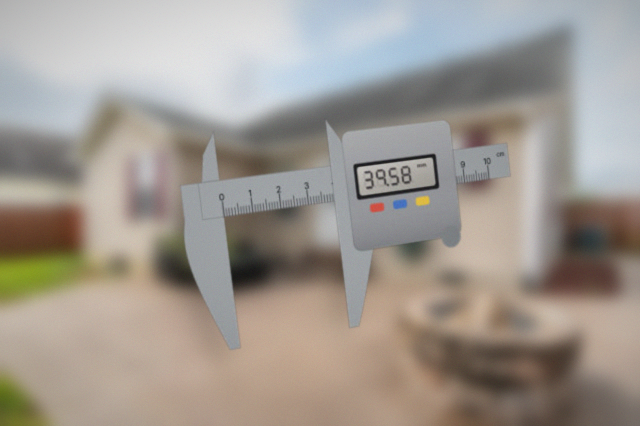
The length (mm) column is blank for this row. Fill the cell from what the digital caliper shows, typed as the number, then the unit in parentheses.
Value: 39.58 (mm)
